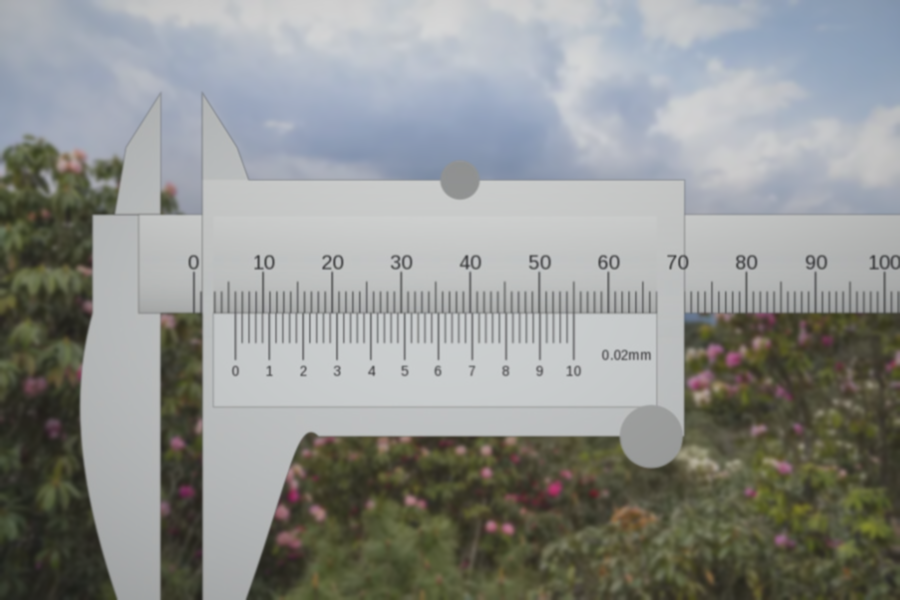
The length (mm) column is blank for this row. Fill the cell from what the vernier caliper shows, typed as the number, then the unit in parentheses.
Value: 6.0 (mm)
